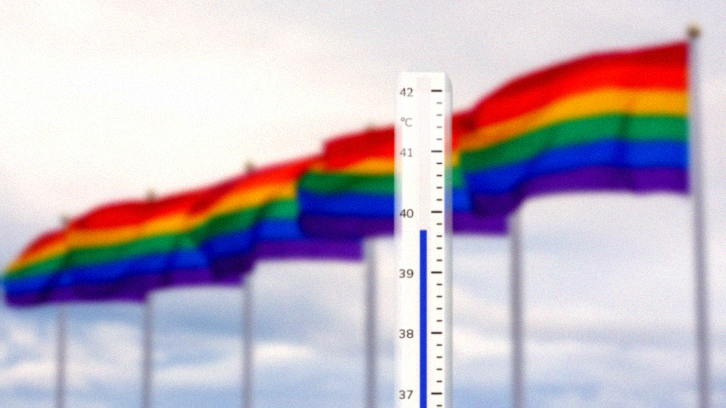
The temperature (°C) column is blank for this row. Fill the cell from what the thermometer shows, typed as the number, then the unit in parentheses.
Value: 39.7 (°C)
